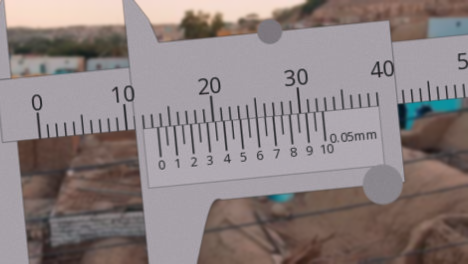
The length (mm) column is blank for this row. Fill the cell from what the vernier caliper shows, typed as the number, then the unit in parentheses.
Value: 13.6 (mm)
